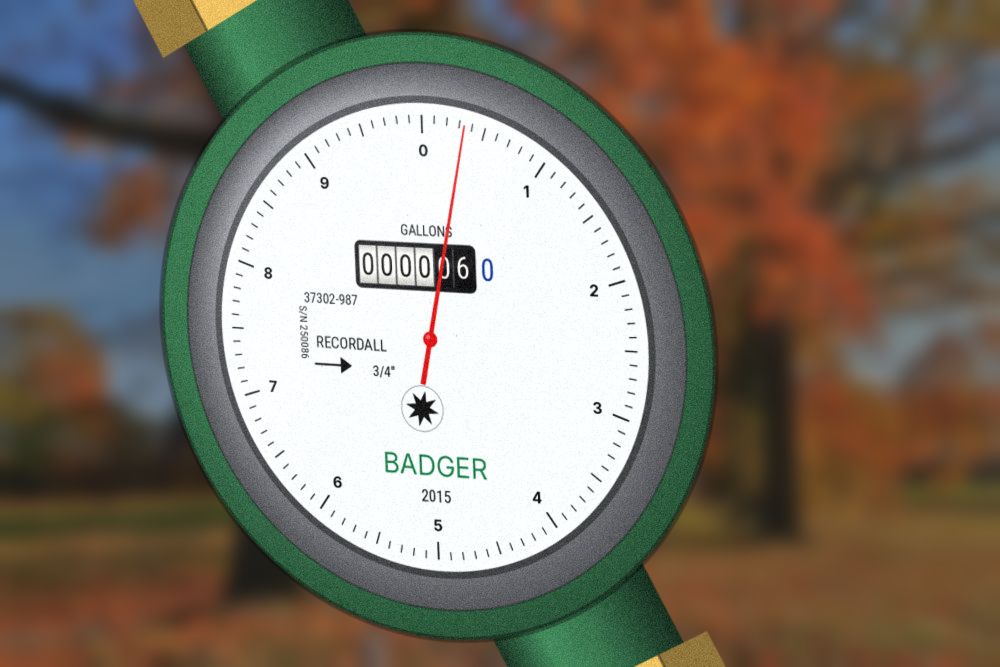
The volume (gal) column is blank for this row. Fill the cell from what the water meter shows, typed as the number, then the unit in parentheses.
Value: 60.3 (gal)
